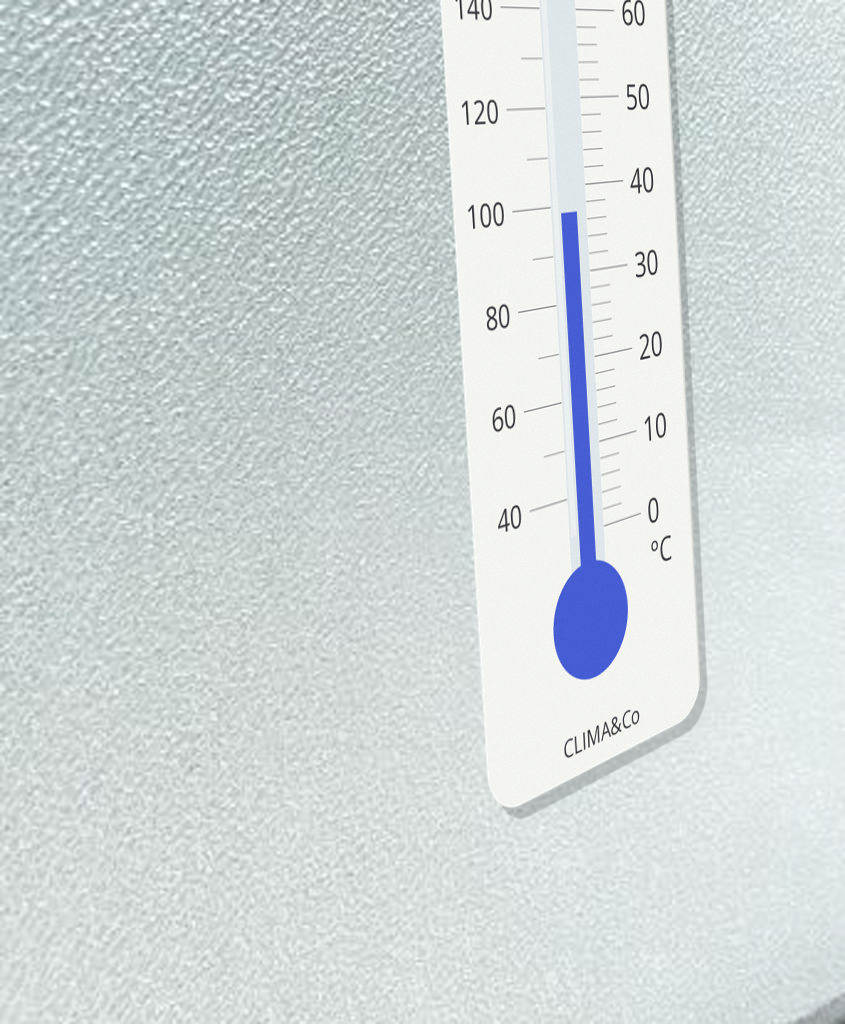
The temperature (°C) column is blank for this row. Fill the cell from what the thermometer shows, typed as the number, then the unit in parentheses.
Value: 37 (°C)
